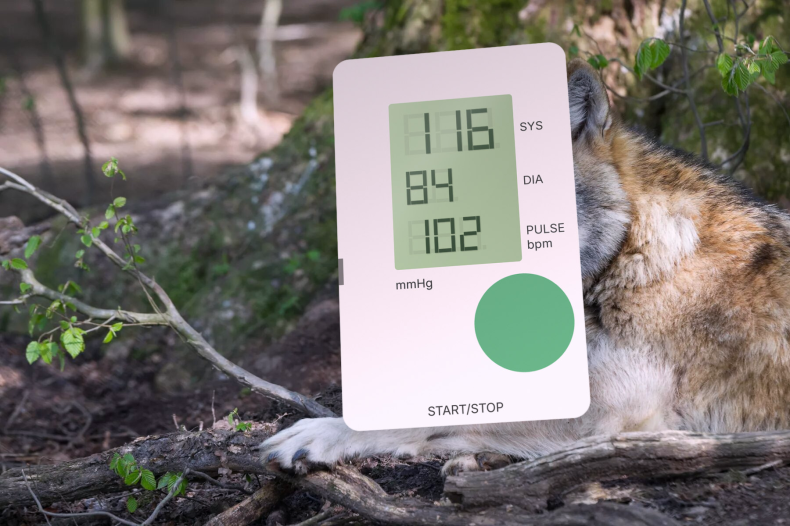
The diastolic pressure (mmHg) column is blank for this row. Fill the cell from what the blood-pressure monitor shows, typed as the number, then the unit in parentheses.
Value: 84 (mmHg)
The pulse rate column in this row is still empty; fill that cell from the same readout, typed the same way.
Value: 102 (bpm)
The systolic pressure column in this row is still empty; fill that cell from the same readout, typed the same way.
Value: 116 (mmHg)
